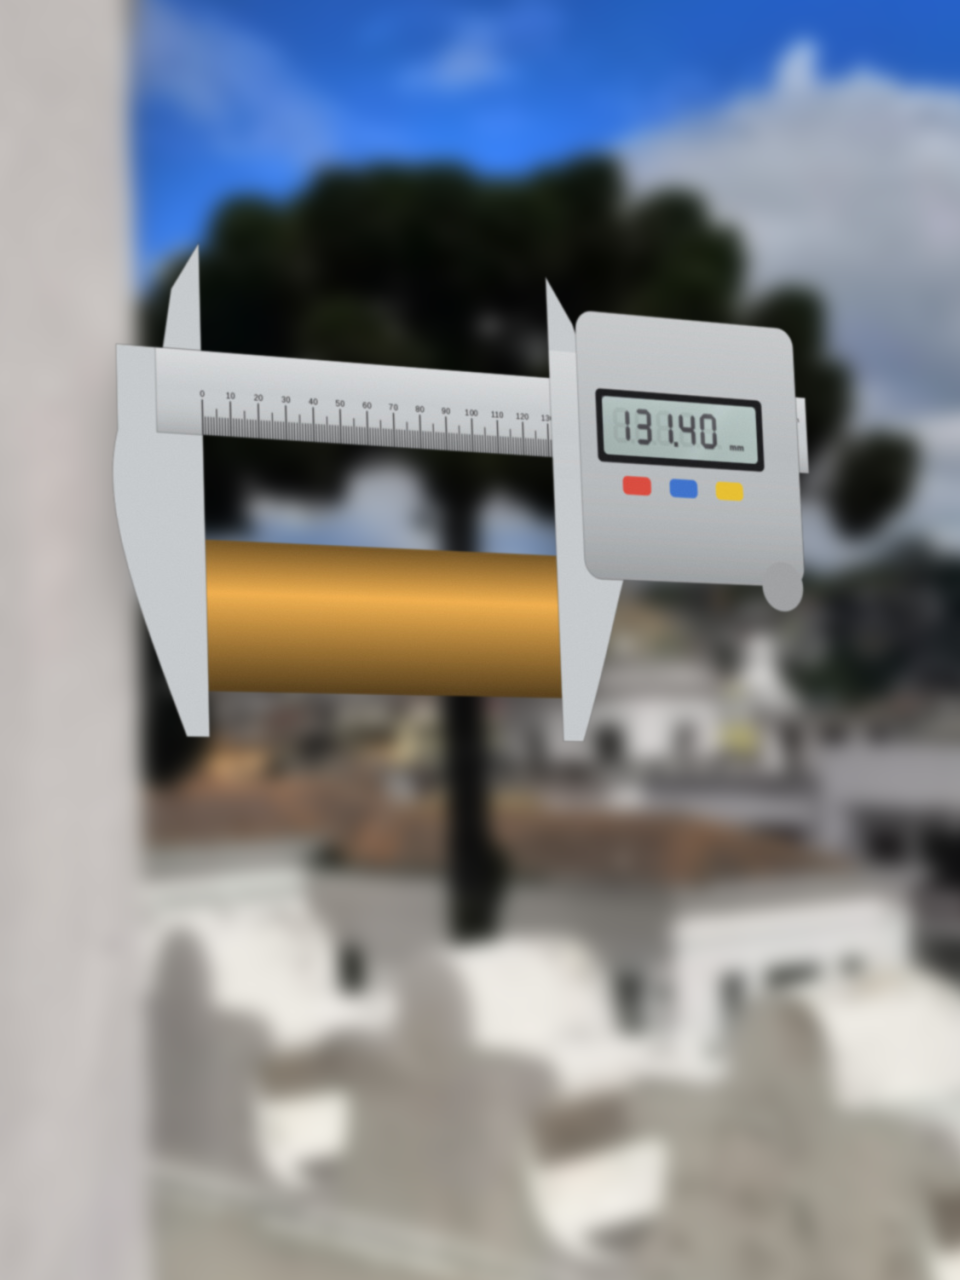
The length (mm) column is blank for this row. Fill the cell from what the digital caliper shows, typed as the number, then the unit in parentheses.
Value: 131.40 (mm)
